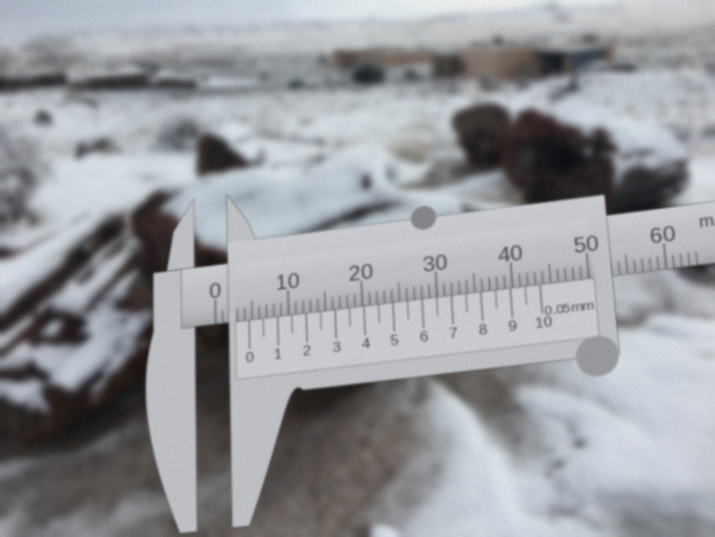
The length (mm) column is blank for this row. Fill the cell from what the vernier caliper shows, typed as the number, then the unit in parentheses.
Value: 4.6 (mm)
